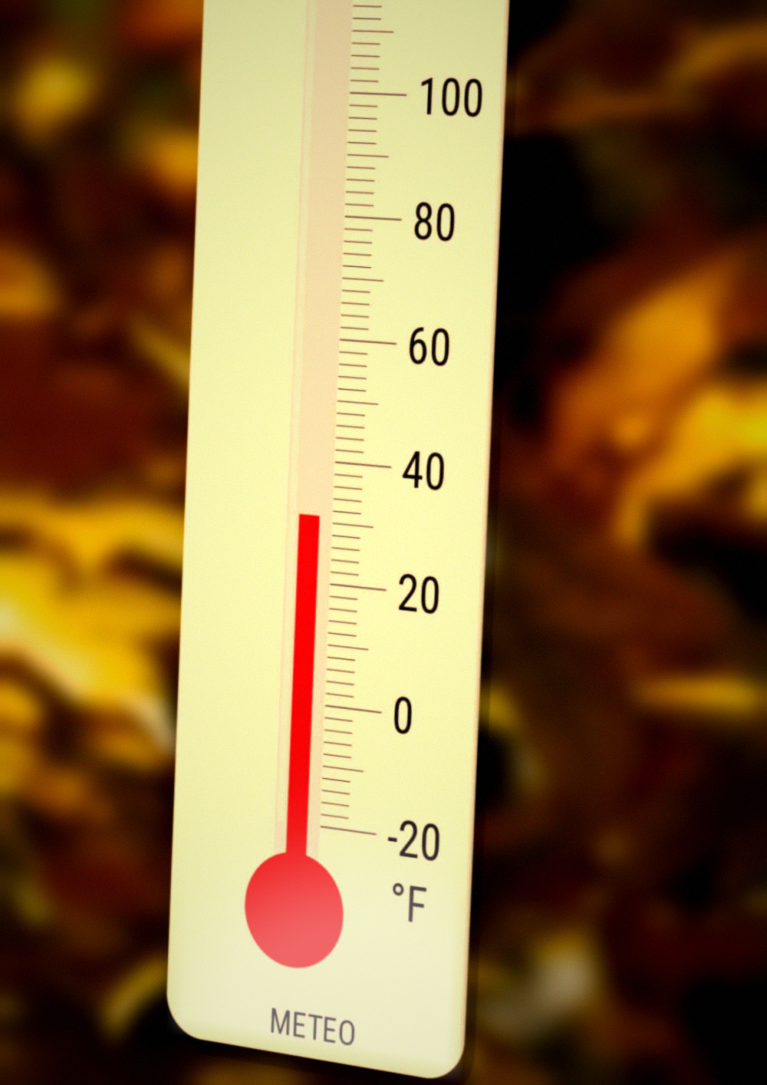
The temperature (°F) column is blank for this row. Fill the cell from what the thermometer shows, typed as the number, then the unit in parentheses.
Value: 31 (°F)
